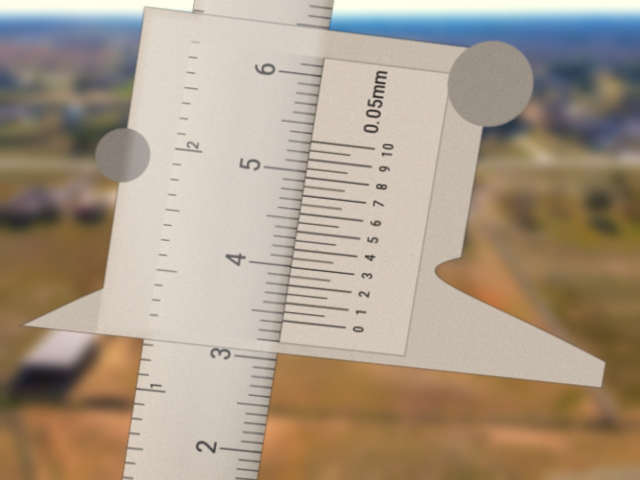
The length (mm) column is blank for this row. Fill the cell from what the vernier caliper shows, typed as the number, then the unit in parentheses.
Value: 34.2 (mm)
